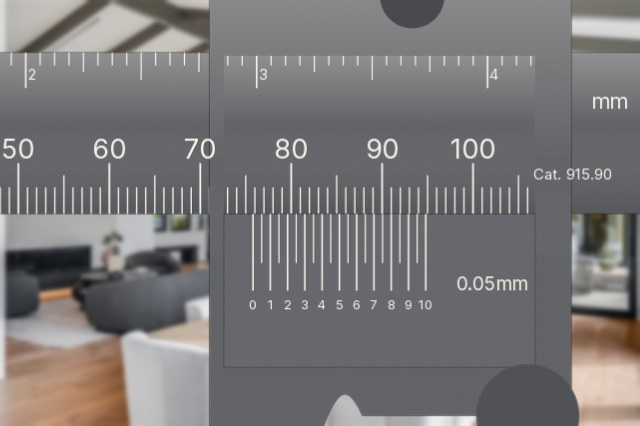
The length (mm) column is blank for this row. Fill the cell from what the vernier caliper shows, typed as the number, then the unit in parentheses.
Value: 75.8 (mm)
